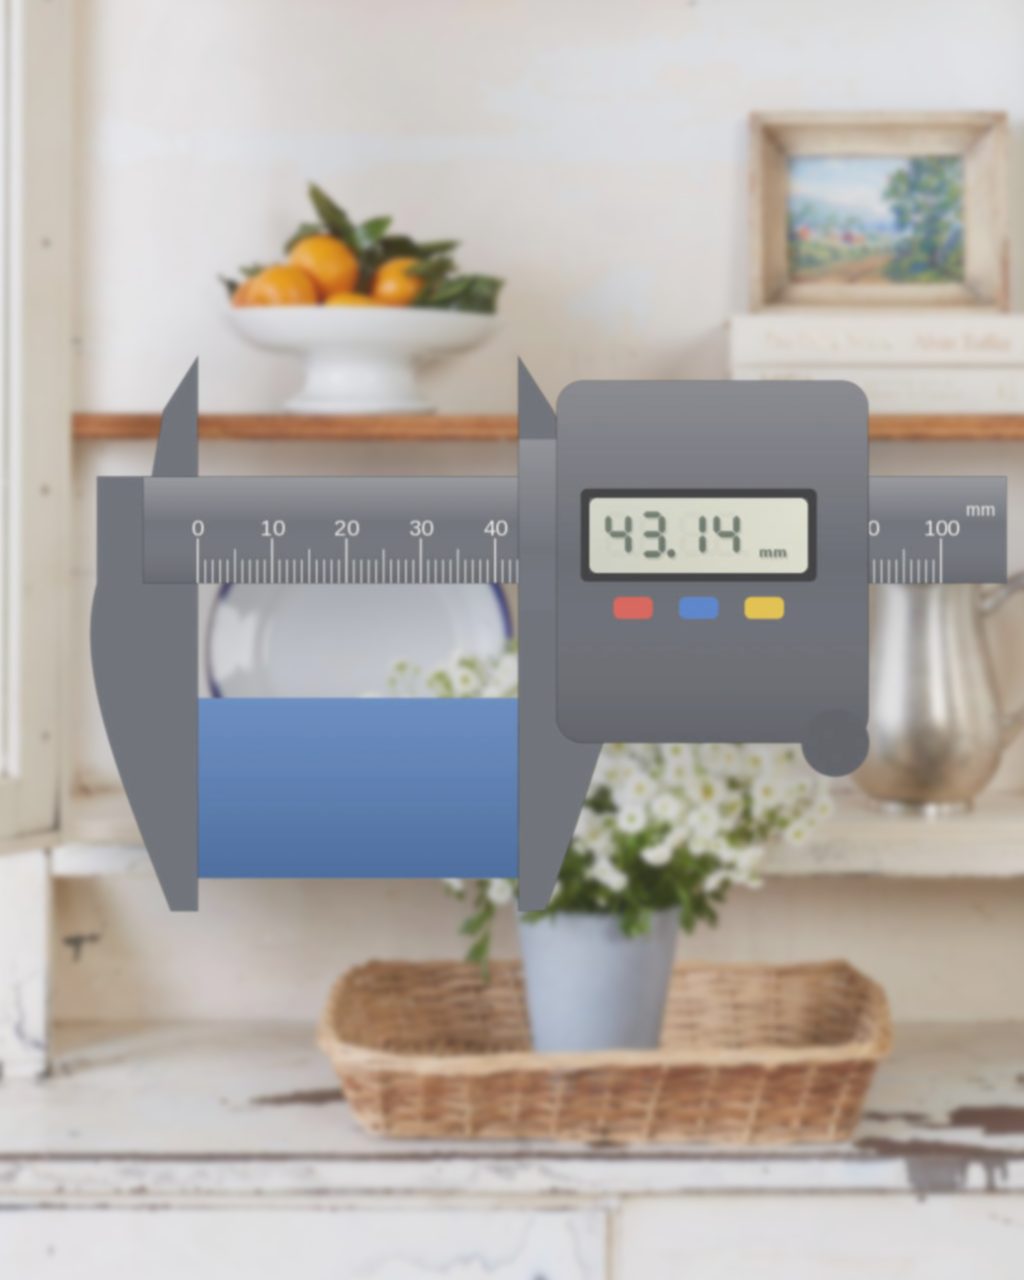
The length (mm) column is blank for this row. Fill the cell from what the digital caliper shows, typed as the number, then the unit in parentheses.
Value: 43.14 (mm)
